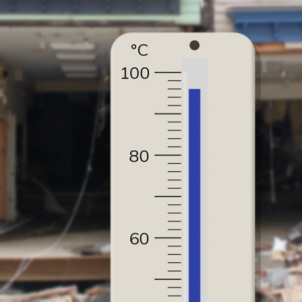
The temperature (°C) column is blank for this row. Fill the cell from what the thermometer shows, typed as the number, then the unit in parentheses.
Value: 96 (°C)
